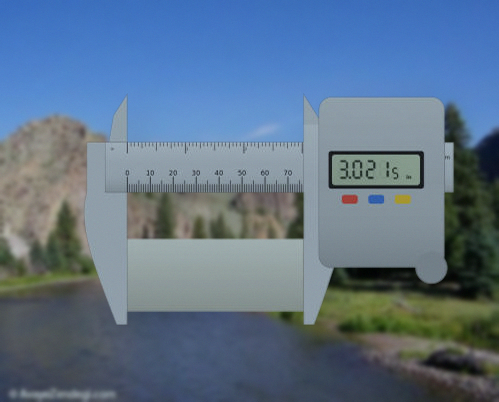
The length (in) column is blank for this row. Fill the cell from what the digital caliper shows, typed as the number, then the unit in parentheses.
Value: 3.0215 (in)
